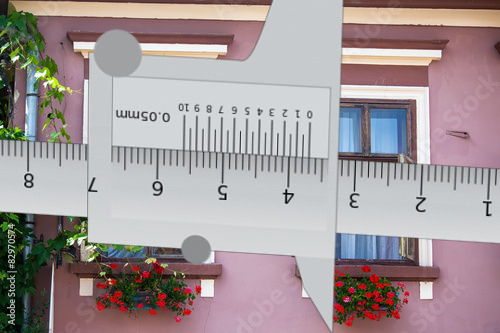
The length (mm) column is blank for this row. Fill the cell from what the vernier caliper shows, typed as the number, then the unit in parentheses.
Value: 37.0 (mm)
